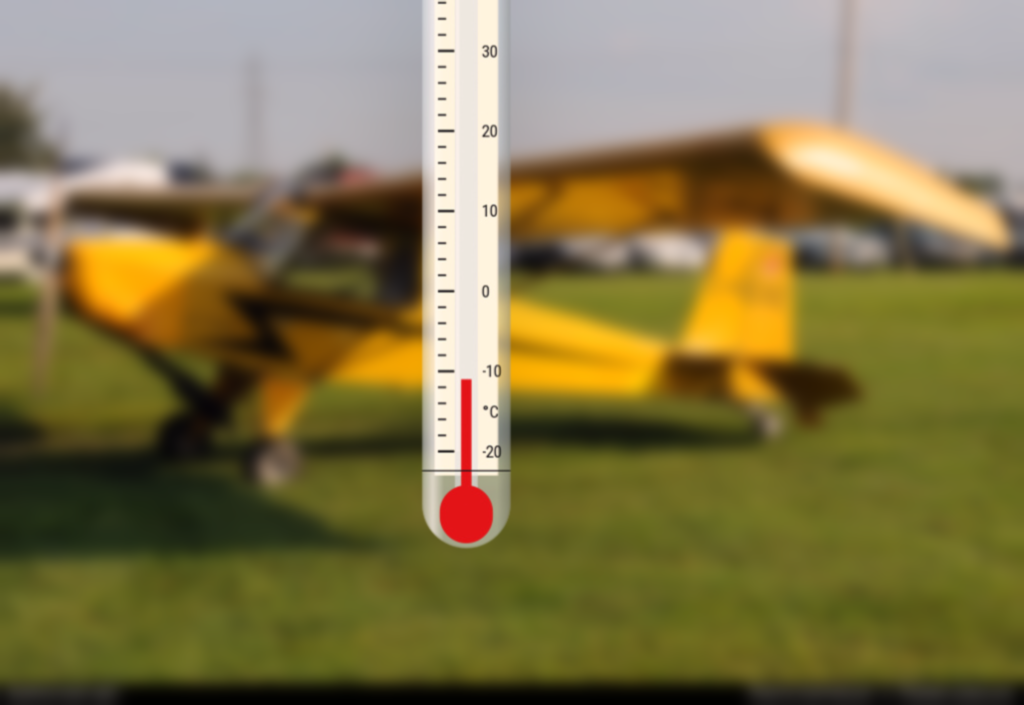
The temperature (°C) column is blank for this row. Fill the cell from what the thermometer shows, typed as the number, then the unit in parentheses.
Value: -11 (°C)
